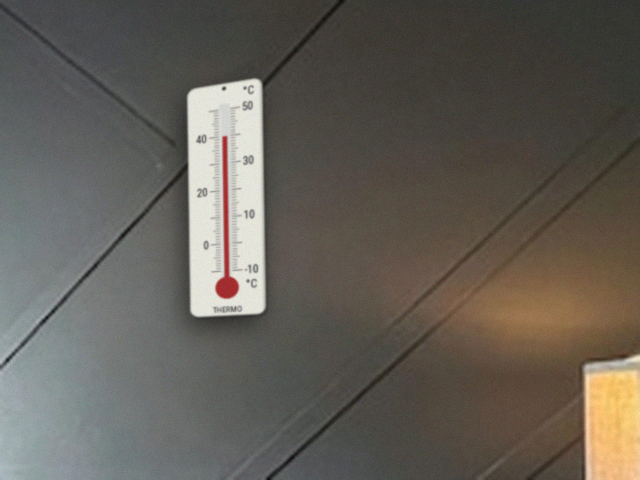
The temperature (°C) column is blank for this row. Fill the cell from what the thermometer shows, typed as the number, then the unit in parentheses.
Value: 40 (°C)
